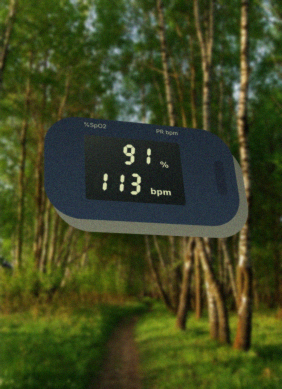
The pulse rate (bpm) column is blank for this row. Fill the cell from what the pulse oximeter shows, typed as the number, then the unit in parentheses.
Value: 113 (bpm)
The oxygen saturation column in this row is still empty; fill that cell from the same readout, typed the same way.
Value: 91 (%)
